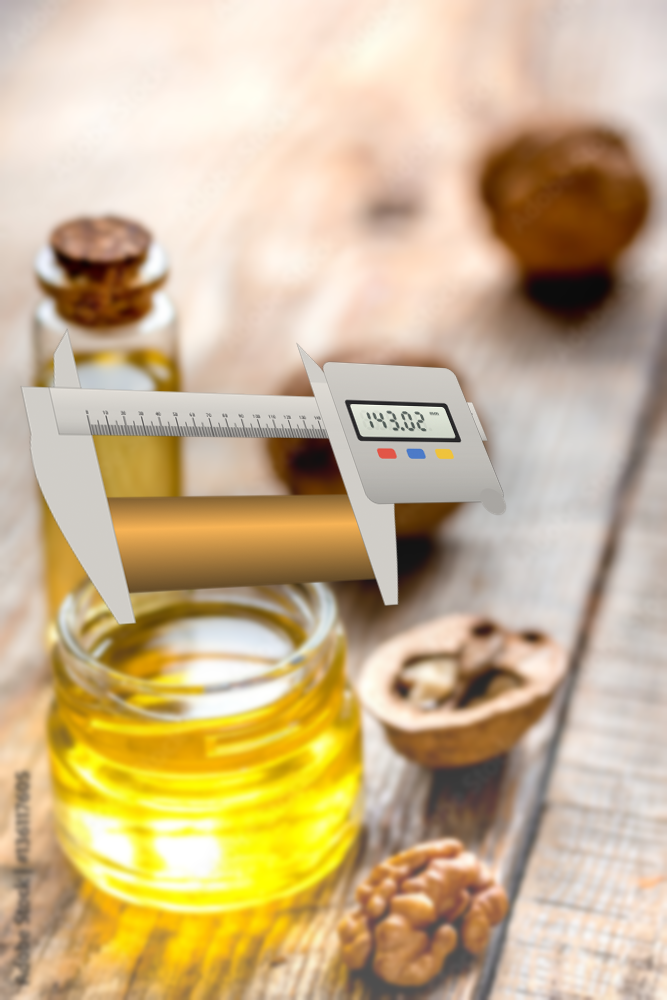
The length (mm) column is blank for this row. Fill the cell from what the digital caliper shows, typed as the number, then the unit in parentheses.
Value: 143.02 (mm)
